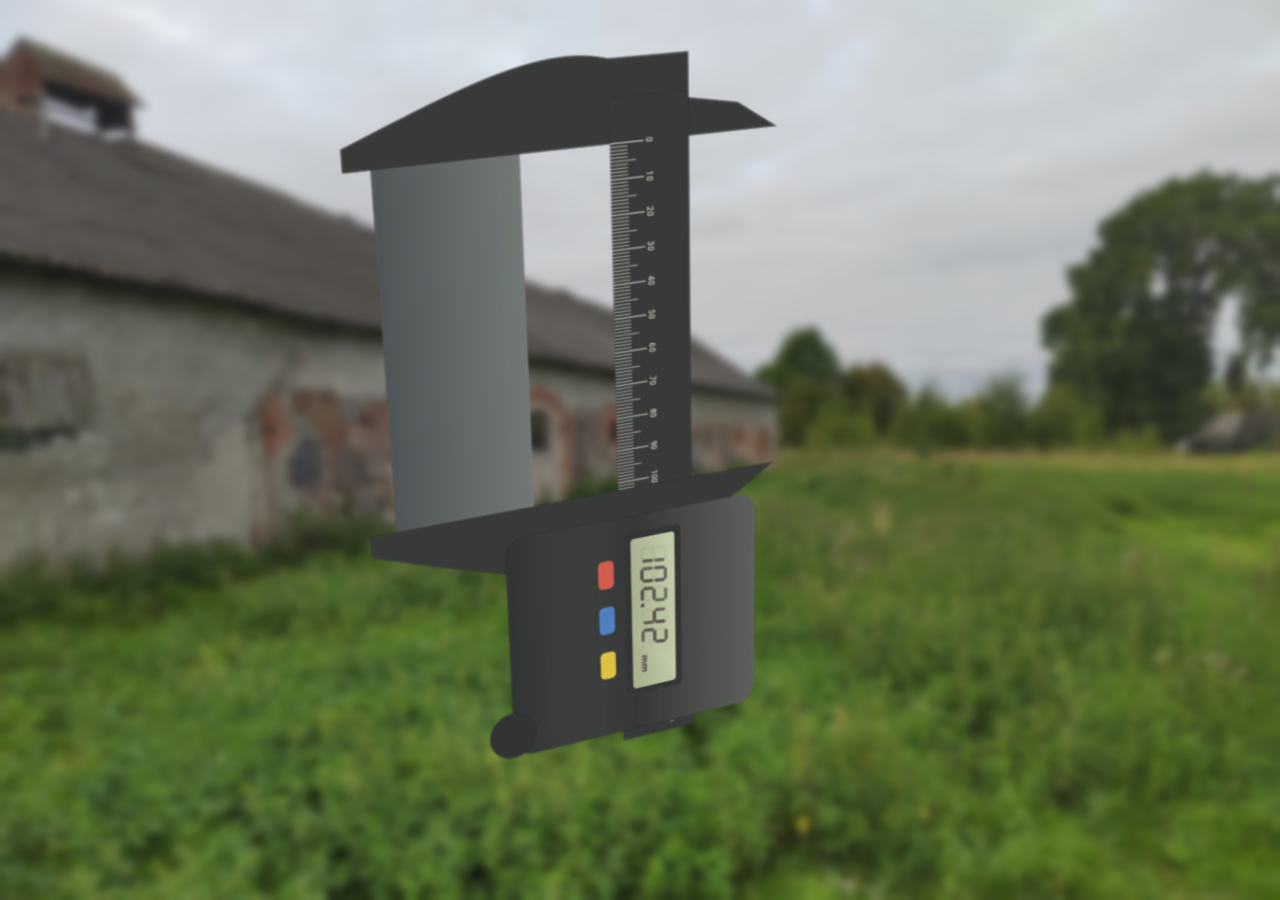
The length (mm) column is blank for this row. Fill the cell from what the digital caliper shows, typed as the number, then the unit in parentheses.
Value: 102.42 (mm)
